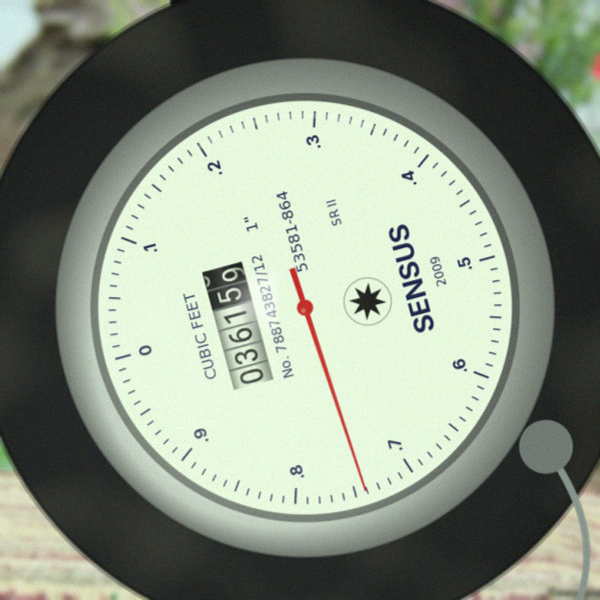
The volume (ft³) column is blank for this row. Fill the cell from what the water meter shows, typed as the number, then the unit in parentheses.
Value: 36158.74 (ft³)
